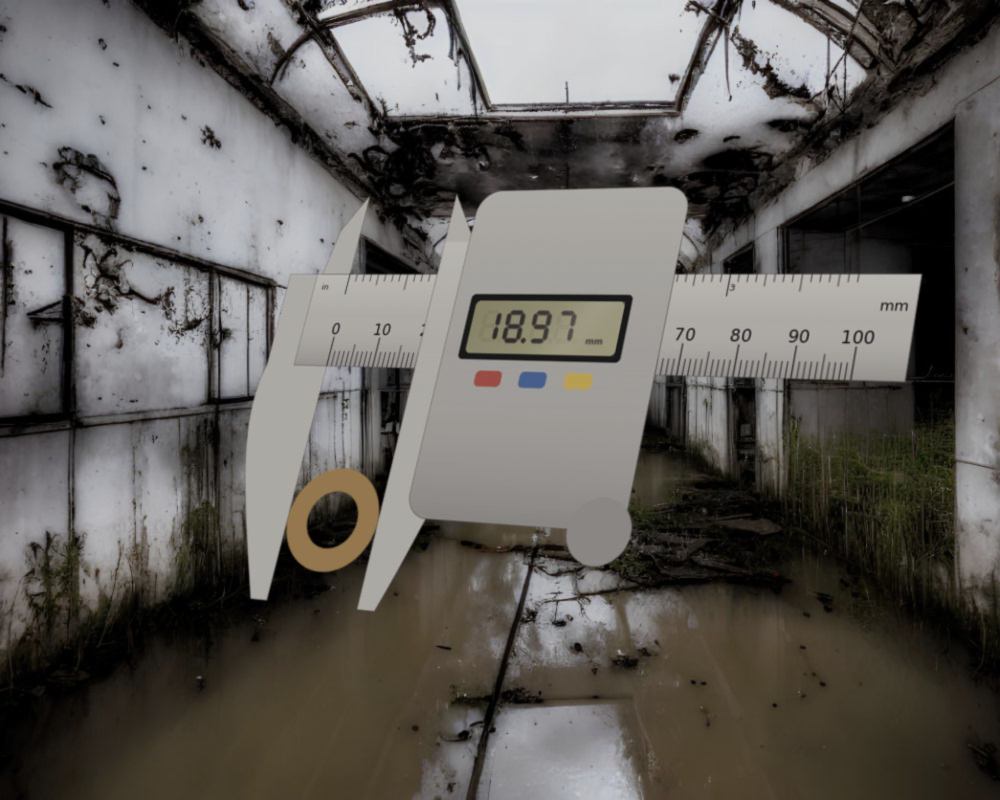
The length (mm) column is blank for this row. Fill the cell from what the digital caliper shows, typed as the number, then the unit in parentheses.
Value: 18.97 (mm)
